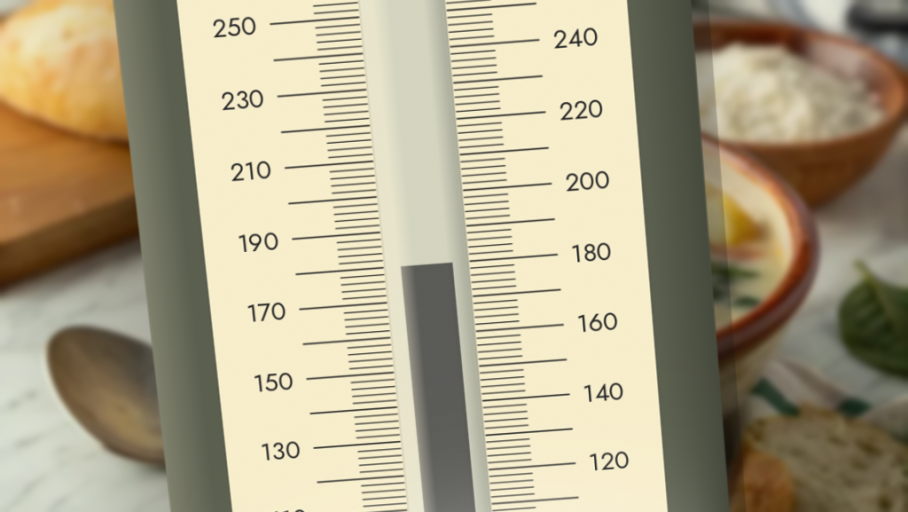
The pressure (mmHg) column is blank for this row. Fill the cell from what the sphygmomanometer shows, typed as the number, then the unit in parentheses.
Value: 180 (mmHg)
